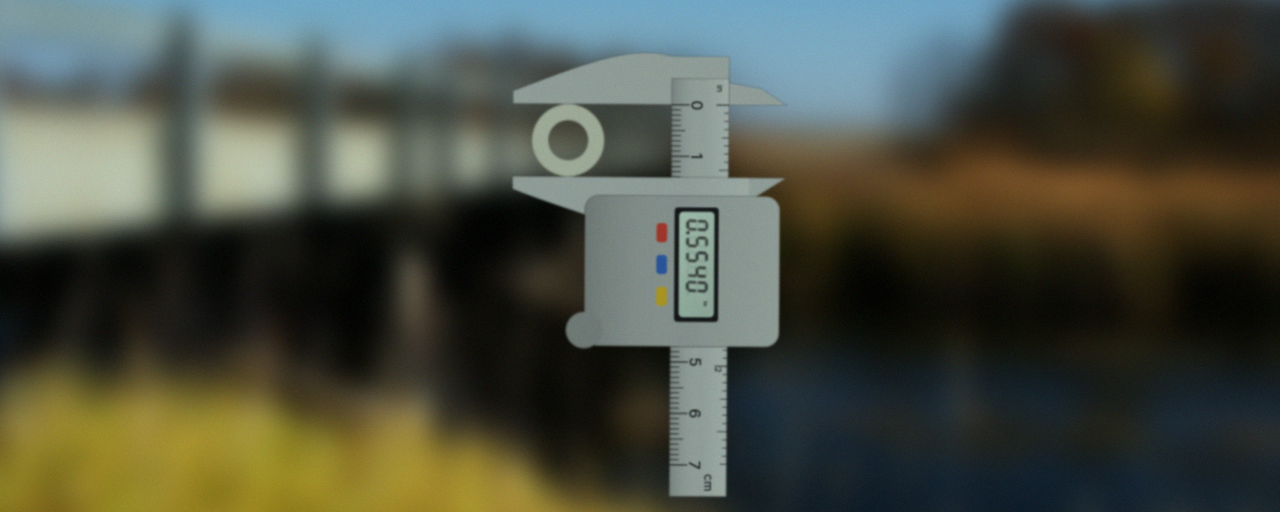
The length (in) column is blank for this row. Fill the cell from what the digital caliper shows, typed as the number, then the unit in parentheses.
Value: 0.5540 (in)
